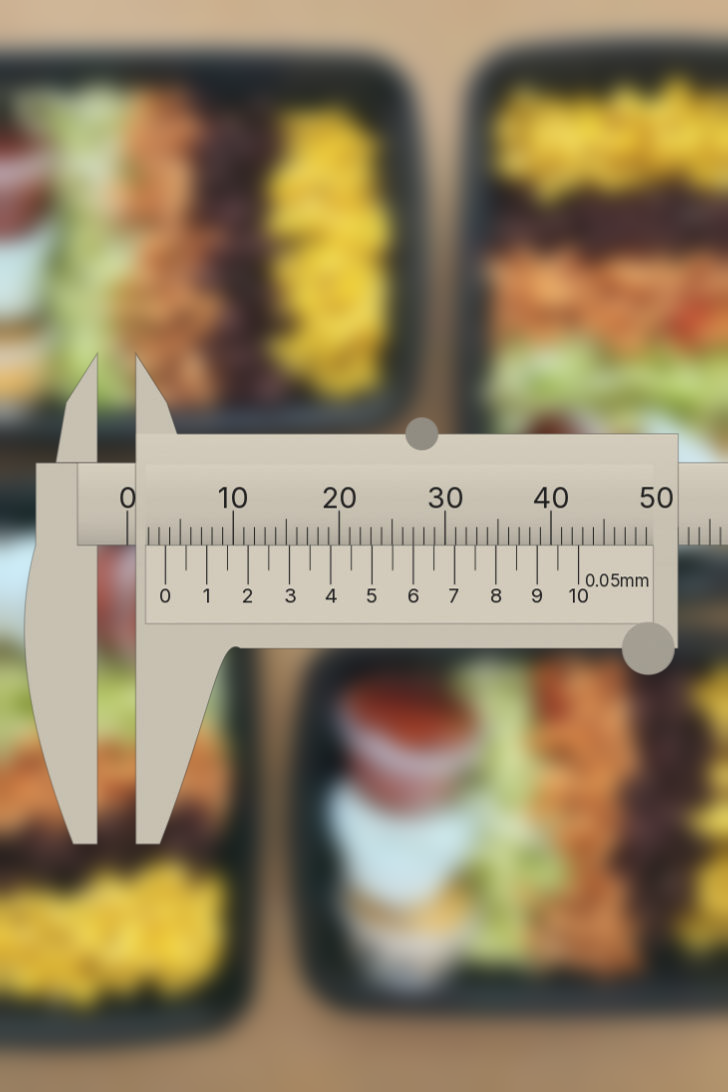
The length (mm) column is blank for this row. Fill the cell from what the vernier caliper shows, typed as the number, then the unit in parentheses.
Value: 3.6 (mm)
